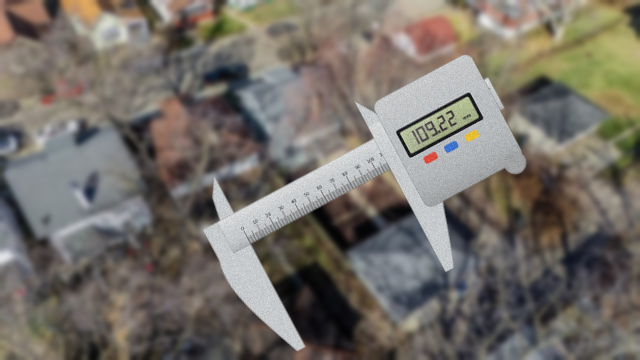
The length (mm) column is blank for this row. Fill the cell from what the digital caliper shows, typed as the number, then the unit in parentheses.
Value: 109.22 (mm)
